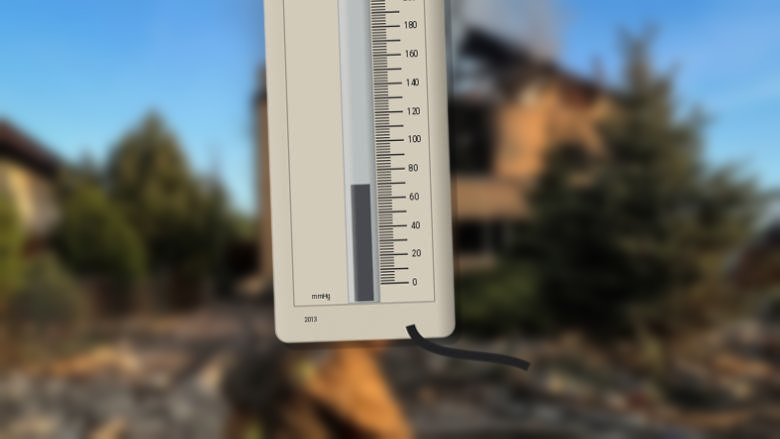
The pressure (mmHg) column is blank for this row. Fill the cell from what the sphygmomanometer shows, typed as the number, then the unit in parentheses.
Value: 70 (mmHg)
